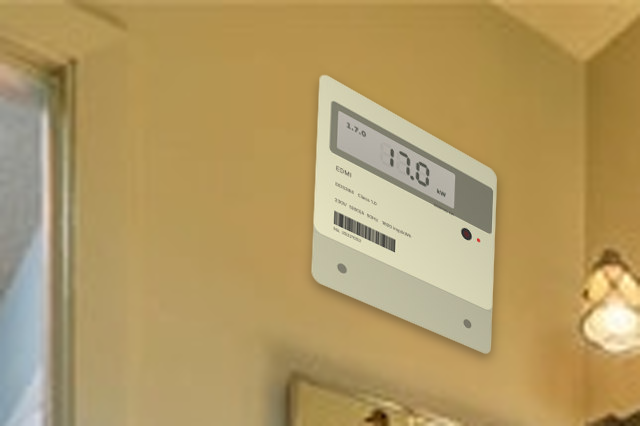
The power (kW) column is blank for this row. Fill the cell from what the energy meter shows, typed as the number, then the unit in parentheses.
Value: 17.0 (kW)
